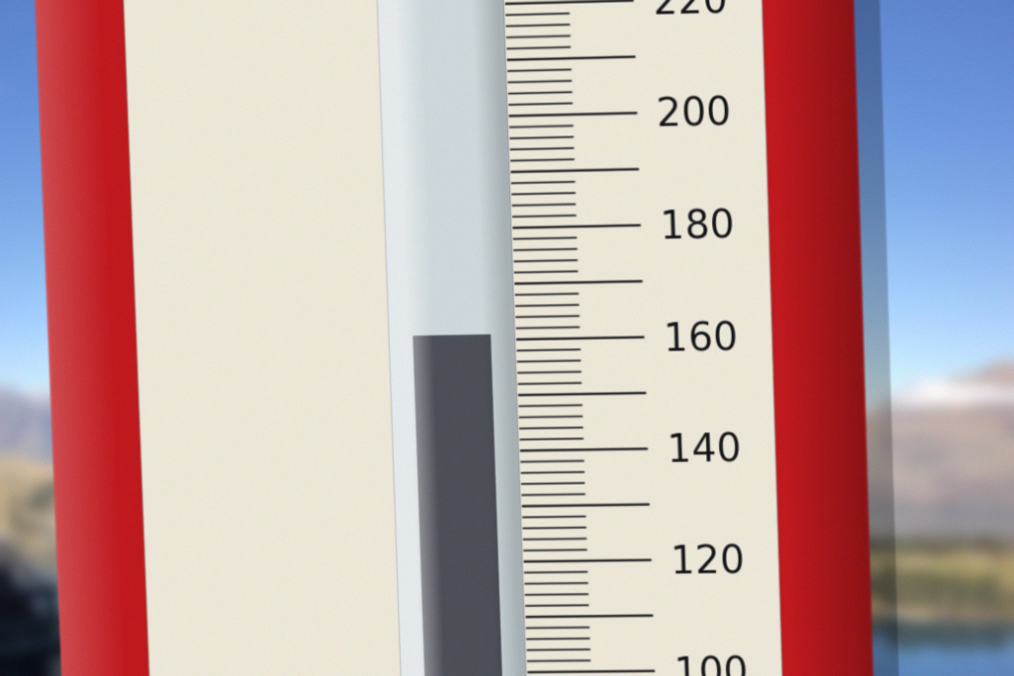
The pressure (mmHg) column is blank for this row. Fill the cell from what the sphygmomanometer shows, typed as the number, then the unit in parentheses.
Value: 161 (mmHg)
